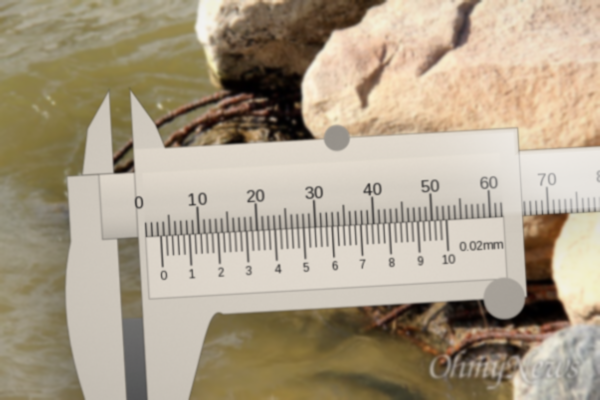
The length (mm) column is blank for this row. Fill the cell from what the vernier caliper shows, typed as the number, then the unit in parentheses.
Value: 3.5 (mm)
